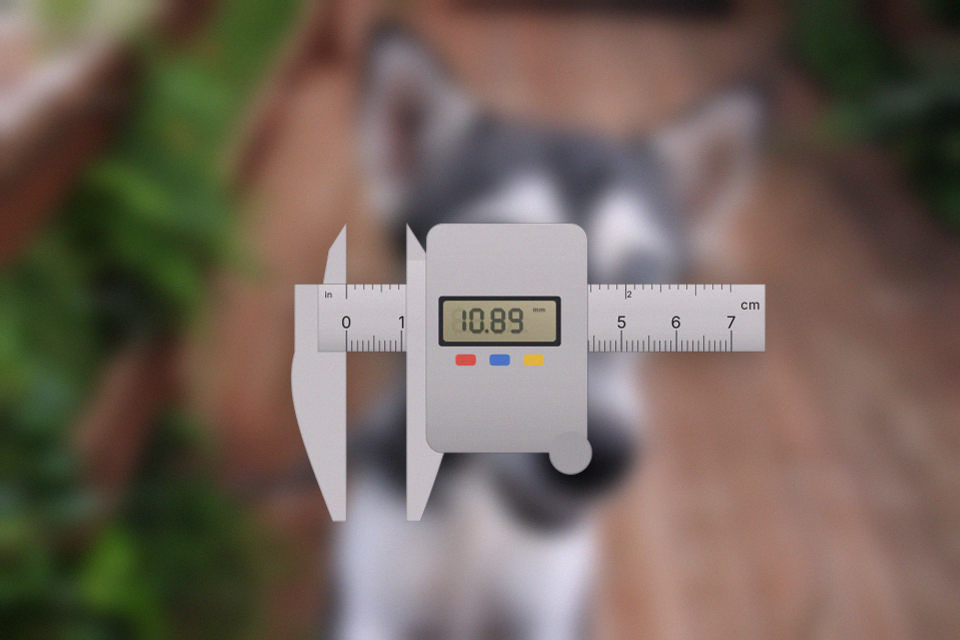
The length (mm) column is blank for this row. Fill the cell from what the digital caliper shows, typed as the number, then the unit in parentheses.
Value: 10.89 (mm)
